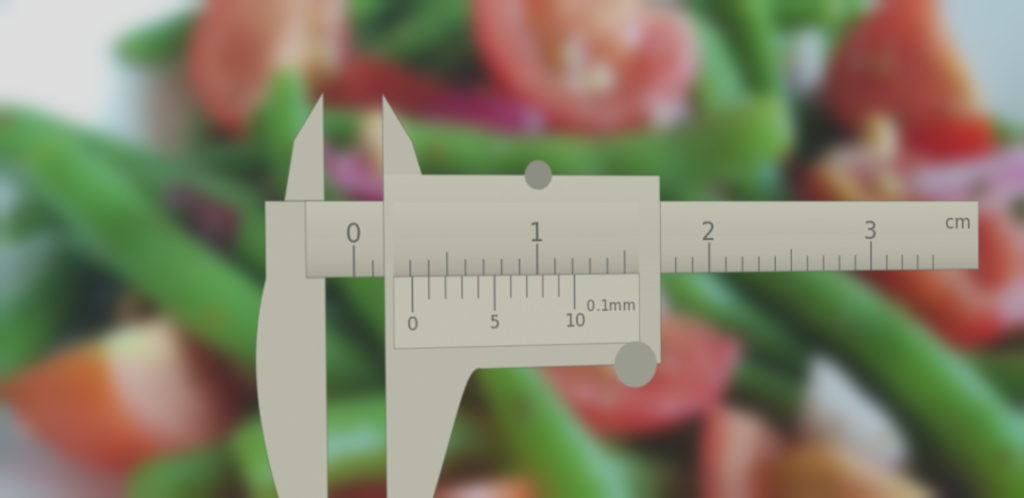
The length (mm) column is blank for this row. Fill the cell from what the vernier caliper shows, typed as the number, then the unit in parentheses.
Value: 3.1 (mm)
